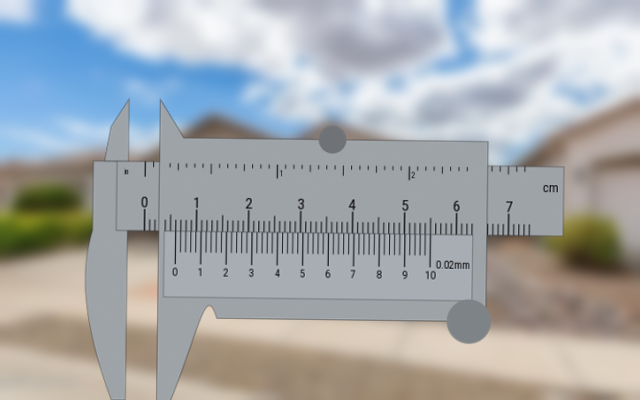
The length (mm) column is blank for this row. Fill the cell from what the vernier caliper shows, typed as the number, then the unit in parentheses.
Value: 6.0 (mm)
